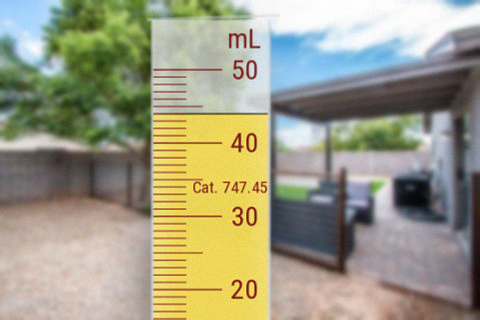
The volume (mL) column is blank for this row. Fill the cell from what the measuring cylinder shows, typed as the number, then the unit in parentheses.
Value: 44 (mL)
